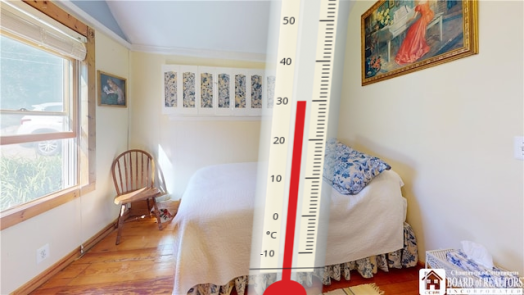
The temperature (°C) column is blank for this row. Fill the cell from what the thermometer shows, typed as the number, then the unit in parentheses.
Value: 30 (°C)
